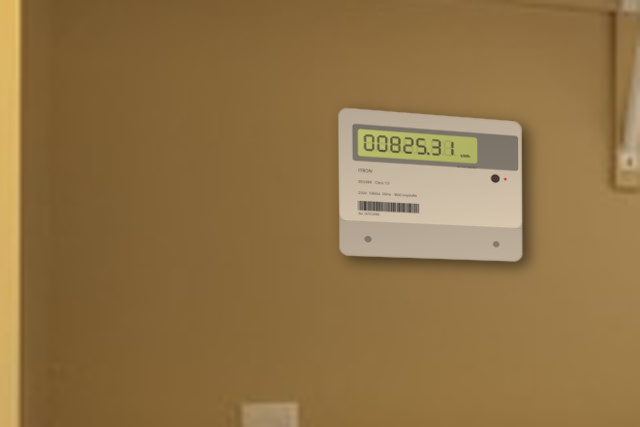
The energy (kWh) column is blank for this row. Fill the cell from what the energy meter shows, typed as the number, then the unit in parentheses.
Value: 825.31 (kWh)
